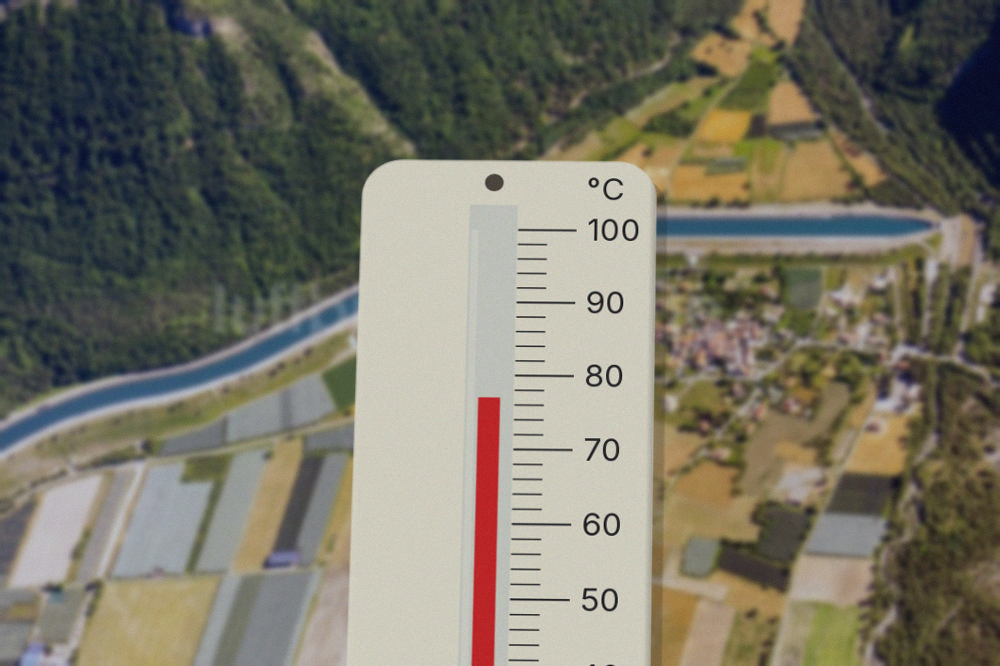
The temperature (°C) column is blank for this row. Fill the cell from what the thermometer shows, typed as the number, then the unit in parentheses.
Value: 77 (°C)
